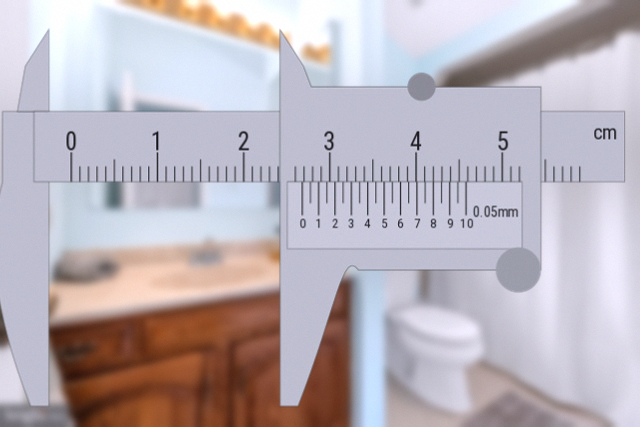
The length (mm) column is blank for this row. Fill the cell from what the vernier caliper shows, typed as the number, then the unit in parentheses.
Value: 26.8 (mm)
